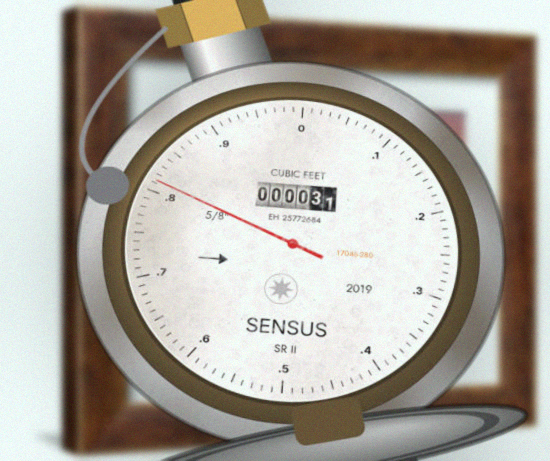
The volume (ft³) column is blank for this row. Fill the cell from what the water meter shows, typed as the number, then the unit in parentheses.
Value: 30.81 (ft³)
